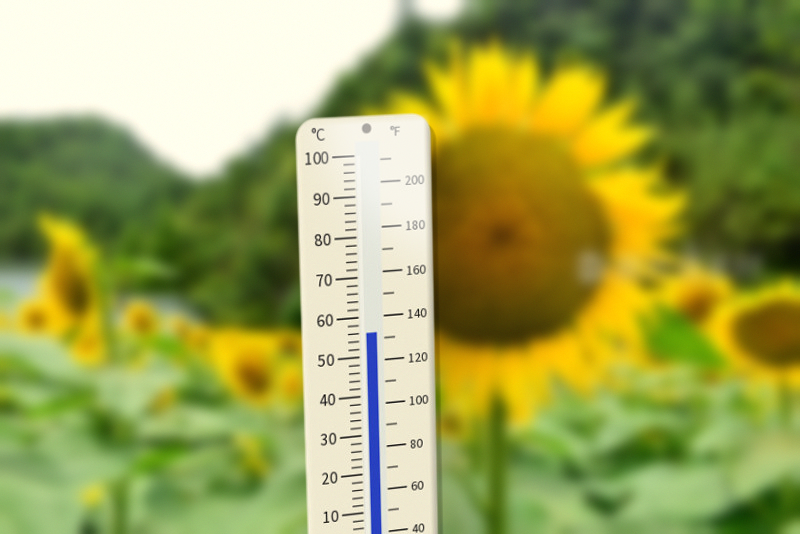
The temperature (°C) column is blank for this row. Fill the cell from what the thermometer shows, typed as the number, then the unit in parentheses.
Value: 56 (°C)
